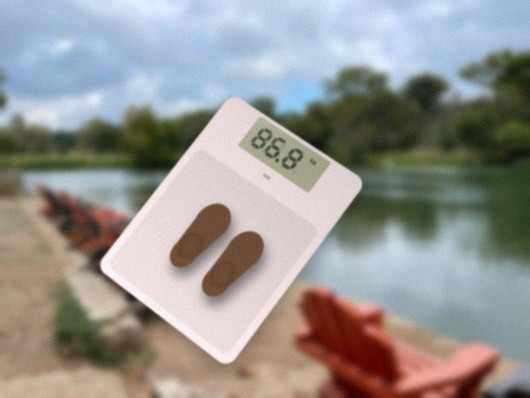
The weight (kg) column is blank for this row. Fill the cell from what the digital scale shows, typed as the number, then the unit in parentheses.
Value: 86.8 (kg)
